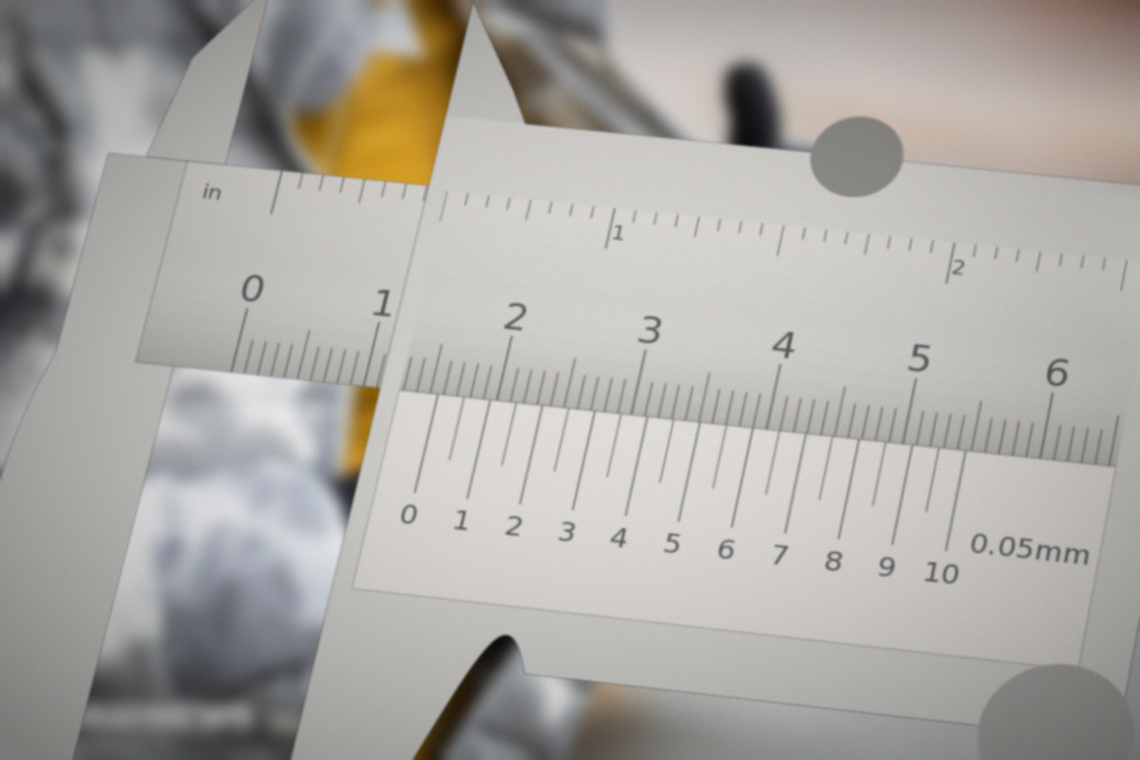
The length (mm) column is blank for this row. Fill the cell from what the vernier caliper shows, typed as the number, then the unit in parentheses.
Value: 15.6 (mm)
